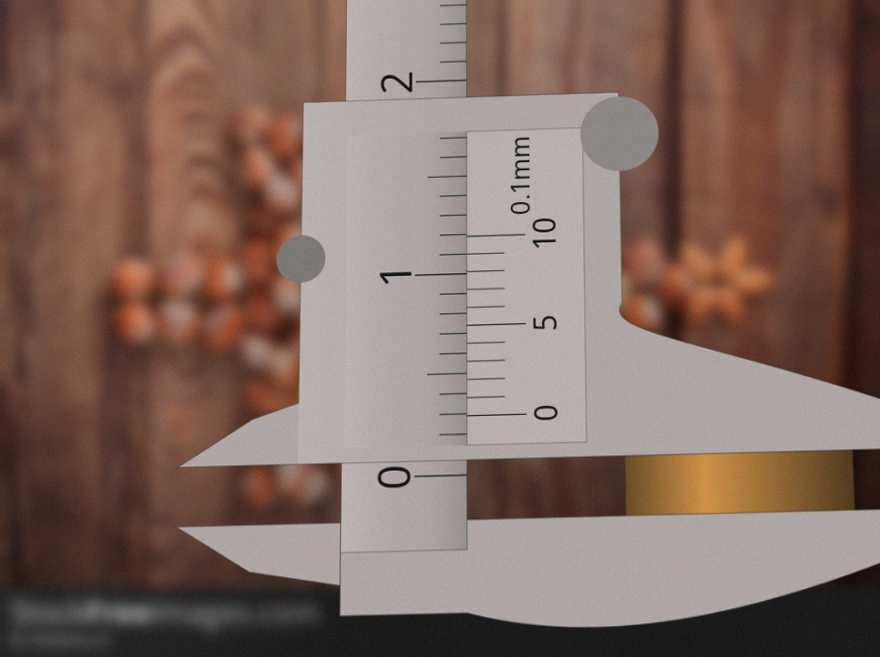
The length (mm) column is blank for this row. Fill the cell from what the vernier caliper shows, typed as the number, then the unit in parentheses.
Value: 2.9 (mm)
